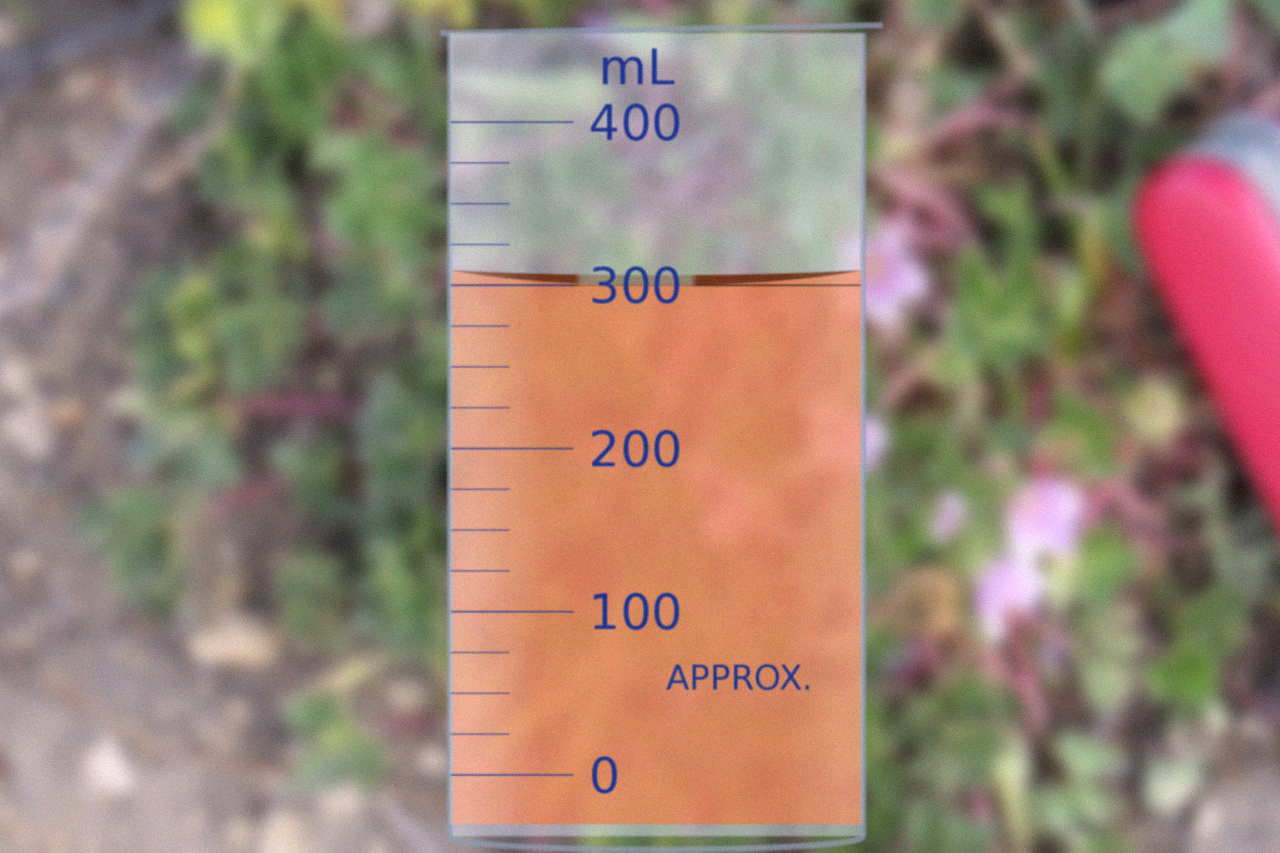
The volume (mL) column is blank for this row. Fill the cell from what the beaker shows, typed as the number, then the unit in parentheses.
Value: 300 (mL)
